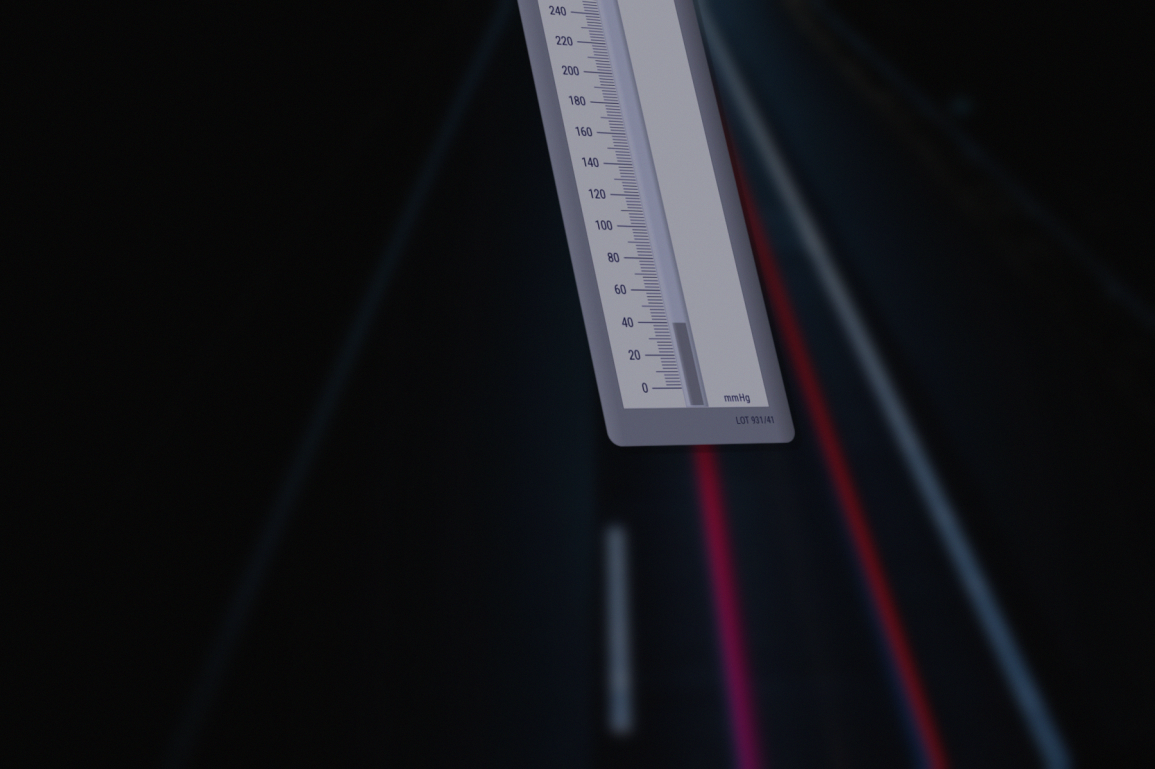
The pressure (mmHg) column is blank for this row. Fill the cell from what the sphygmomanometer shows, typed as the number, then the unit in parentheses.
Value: 40 (mmHg)
